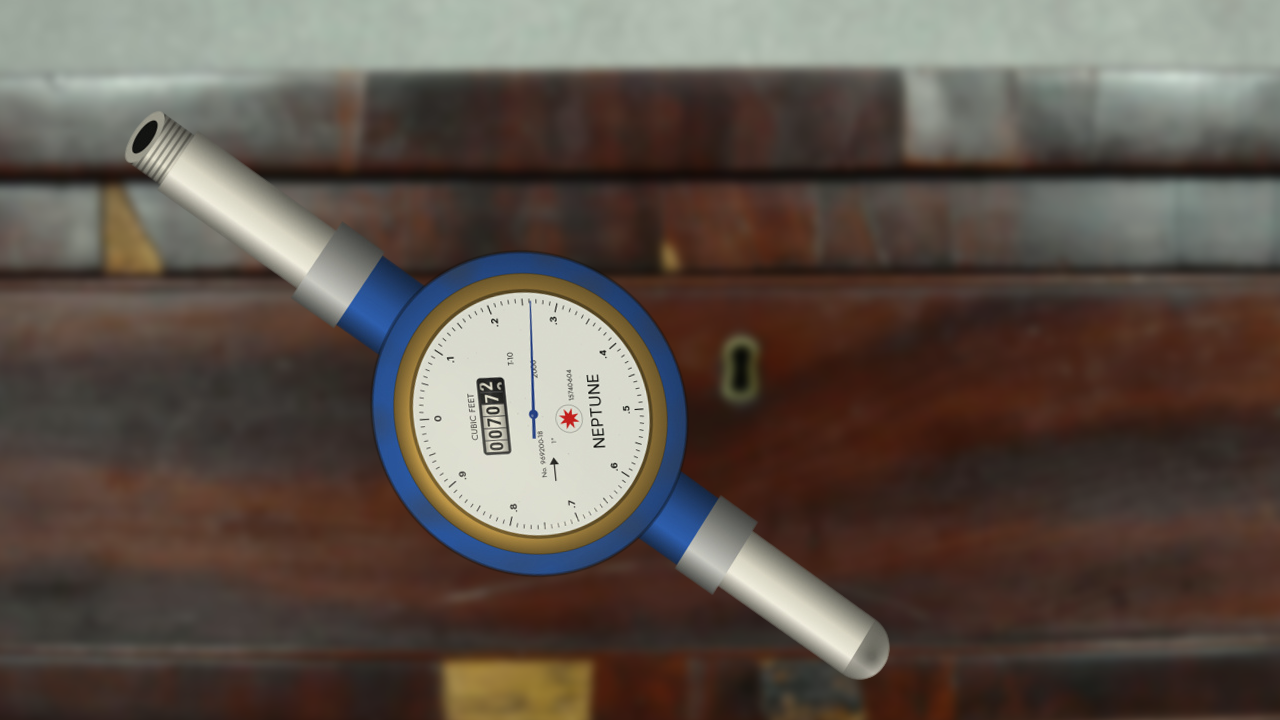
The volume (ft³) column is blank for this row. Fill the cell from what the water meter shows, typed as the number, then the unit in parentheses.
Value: 7072.26 (ft³)
